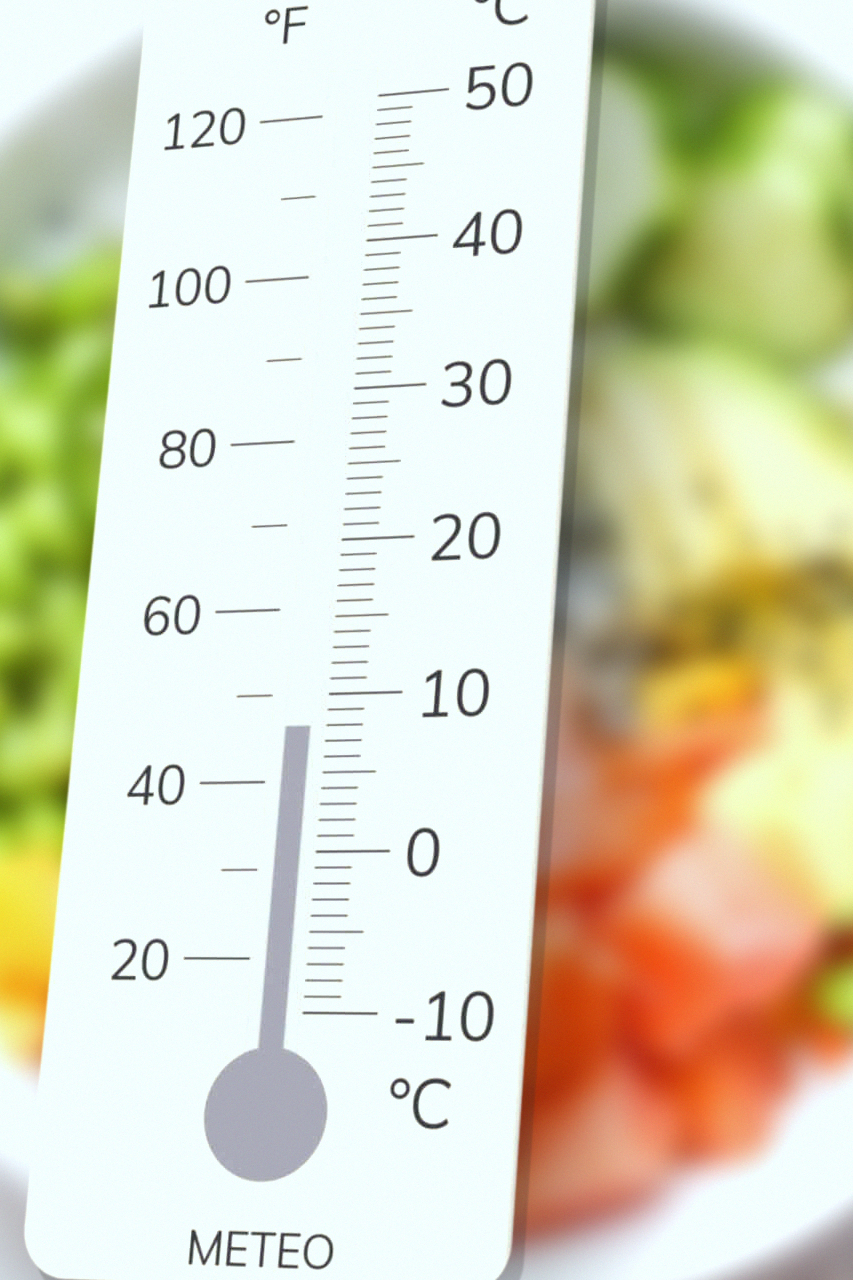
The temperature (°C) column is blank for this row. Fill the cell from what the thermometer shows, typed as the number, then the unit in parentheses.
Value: 8 (°C)
